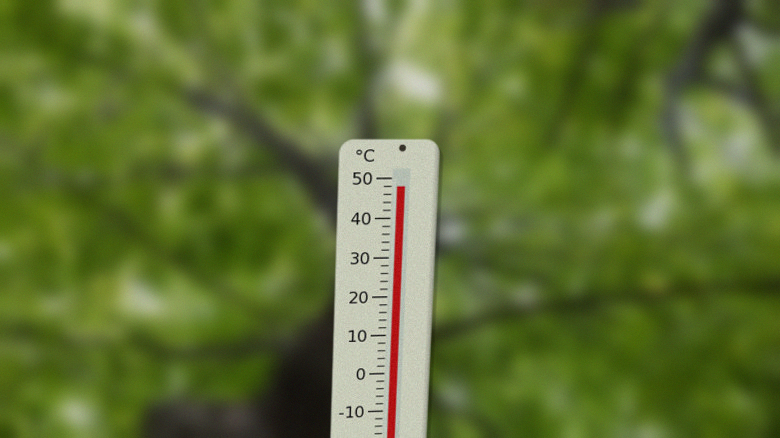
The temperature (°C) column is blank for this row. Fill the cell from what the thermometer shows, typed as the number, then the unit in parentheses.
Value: 48 (°C)
